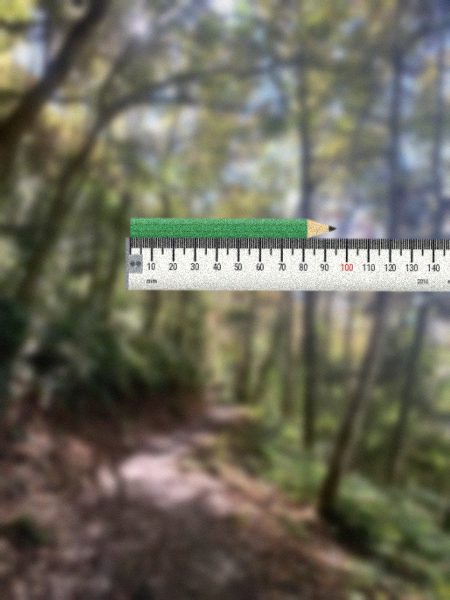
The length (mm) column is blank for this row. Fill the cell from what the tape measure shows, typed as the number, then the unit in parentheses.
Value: 95 (mm)
